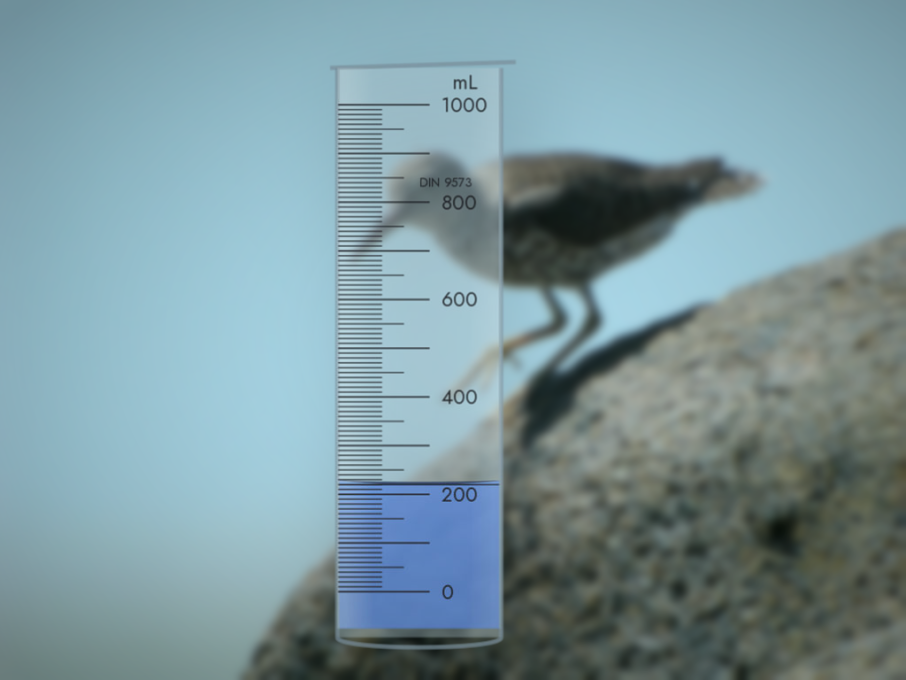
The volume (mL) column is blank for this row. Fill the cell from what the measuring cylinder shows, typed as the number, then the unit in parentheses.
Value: 220 (mL)
